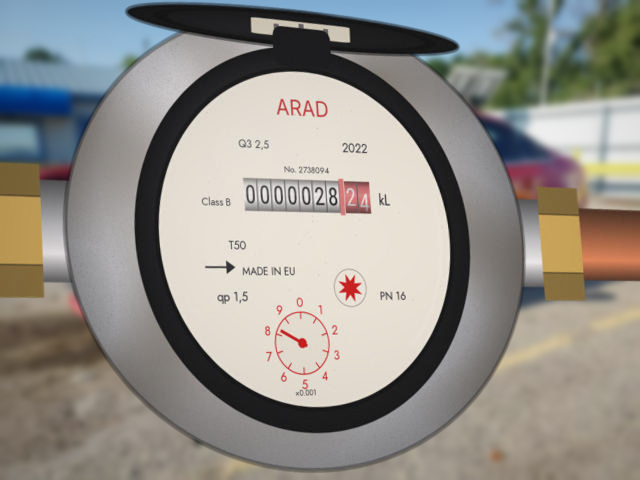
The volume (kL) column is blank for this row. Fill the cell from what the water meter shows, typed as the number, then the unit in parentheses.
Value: 28.238 (kL)
